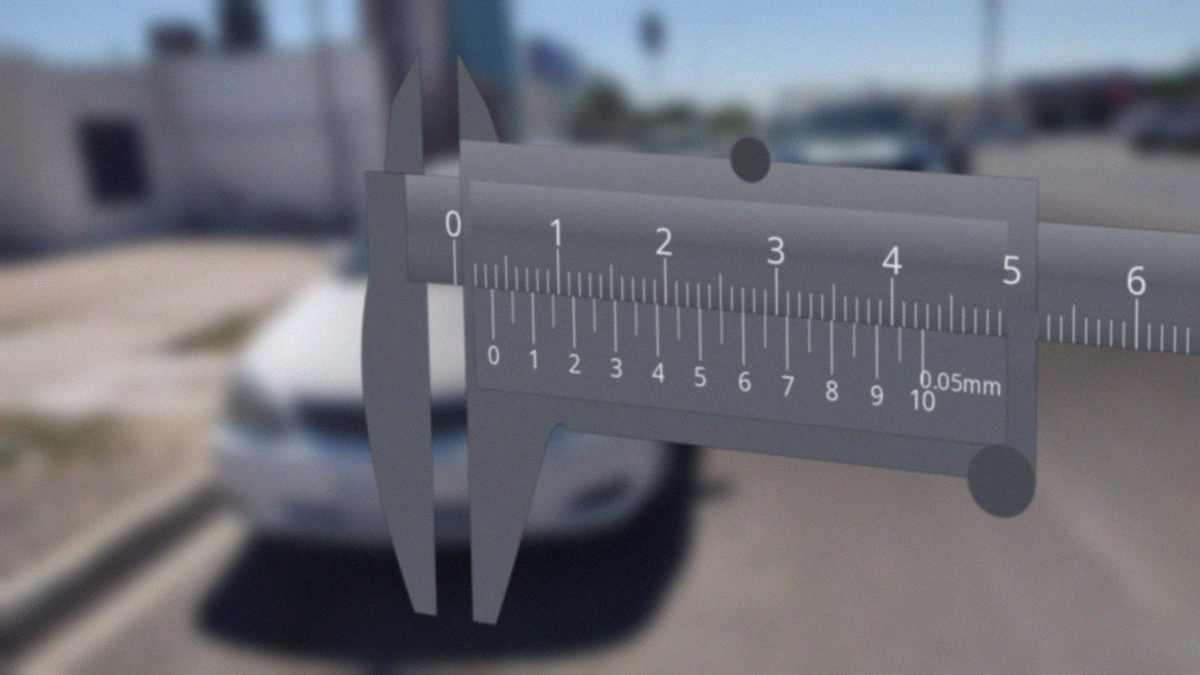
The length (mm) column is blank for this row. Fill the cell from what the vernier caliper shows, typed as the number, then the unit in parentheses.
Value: 3.6 (mm)
